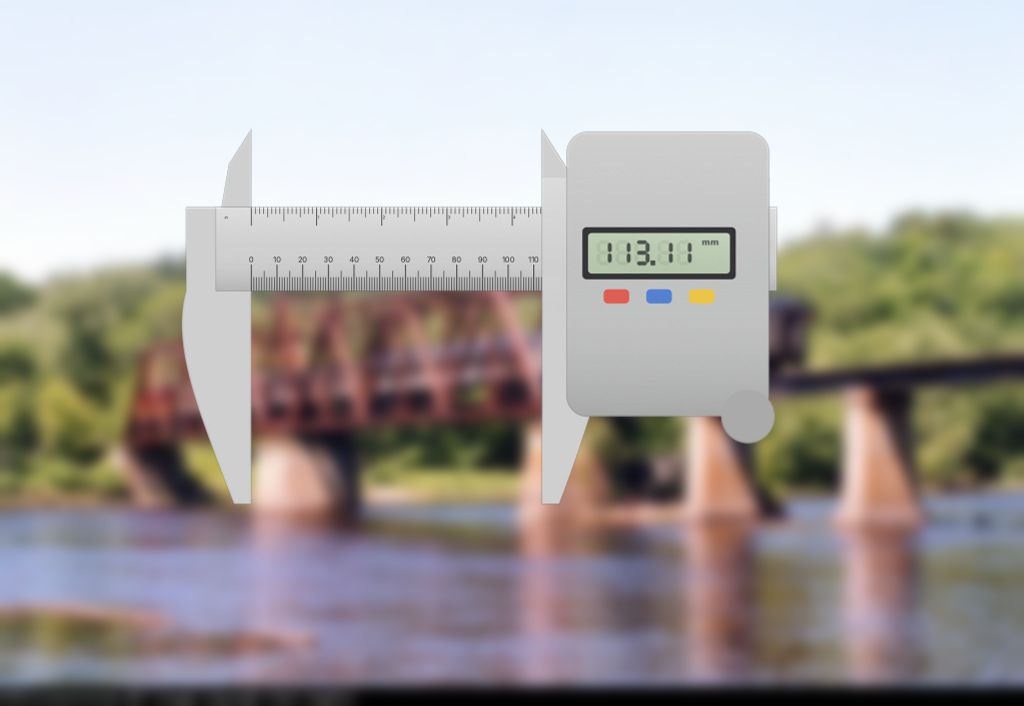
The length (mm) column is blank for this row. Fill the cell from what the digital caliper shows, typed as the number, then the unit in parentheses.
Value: 113.11 (mm)
